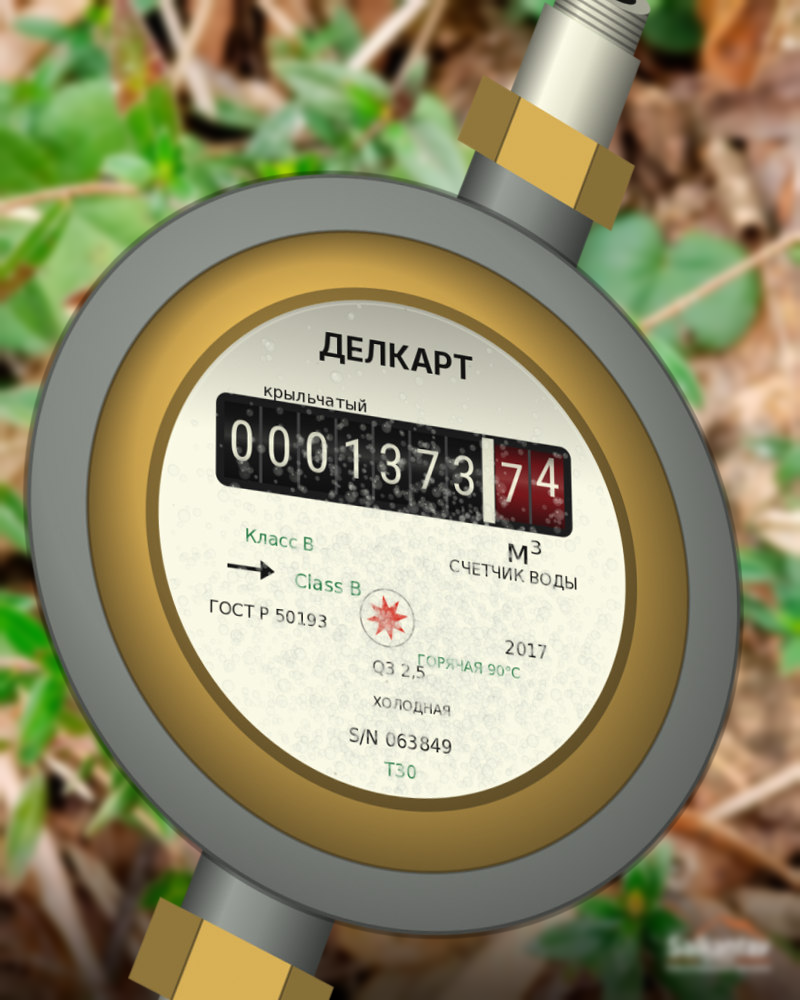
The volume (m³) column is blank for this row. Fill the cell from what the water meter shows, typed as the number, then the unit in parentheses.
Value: 1373.74 (m³)
